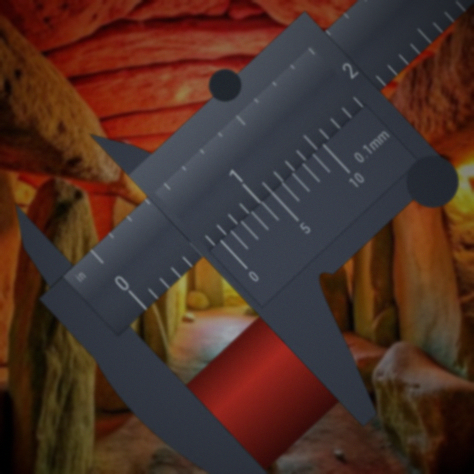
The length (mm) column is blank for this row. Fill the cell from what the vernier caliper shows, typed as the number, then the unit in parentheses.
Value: 6.5 (mm)
